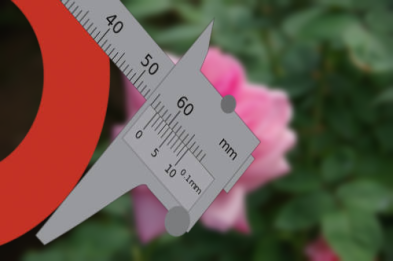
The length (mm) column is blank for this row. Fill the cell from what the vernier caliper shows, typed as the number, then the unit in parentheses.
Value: 56.8 (mm)
